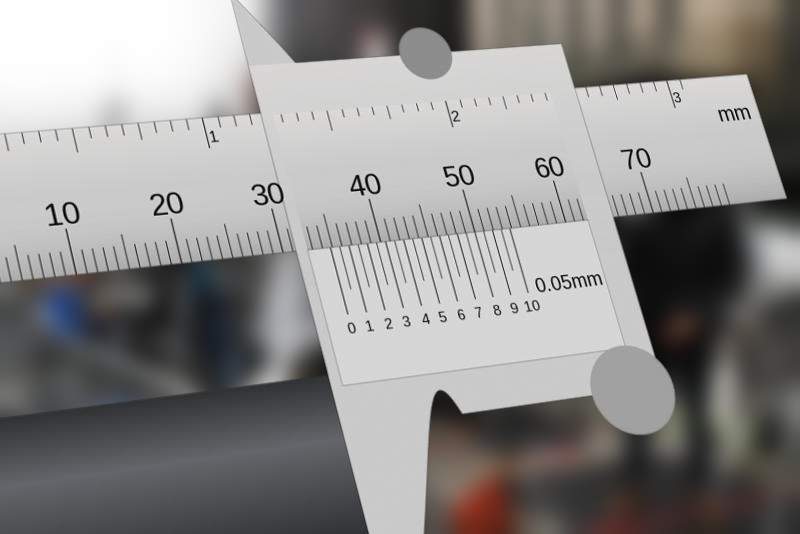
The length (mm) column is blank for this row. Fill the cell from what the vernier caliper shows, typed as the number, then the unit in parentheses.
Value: 34.8 (mm)
